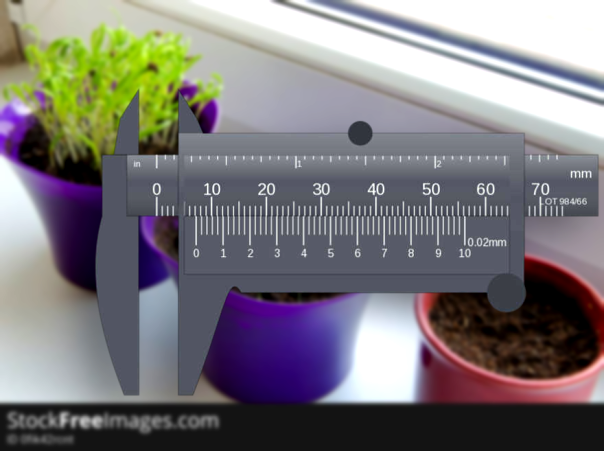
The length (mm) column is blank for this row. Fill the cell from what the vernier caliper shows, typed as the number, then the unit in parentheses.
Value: 7.2 (mm)
